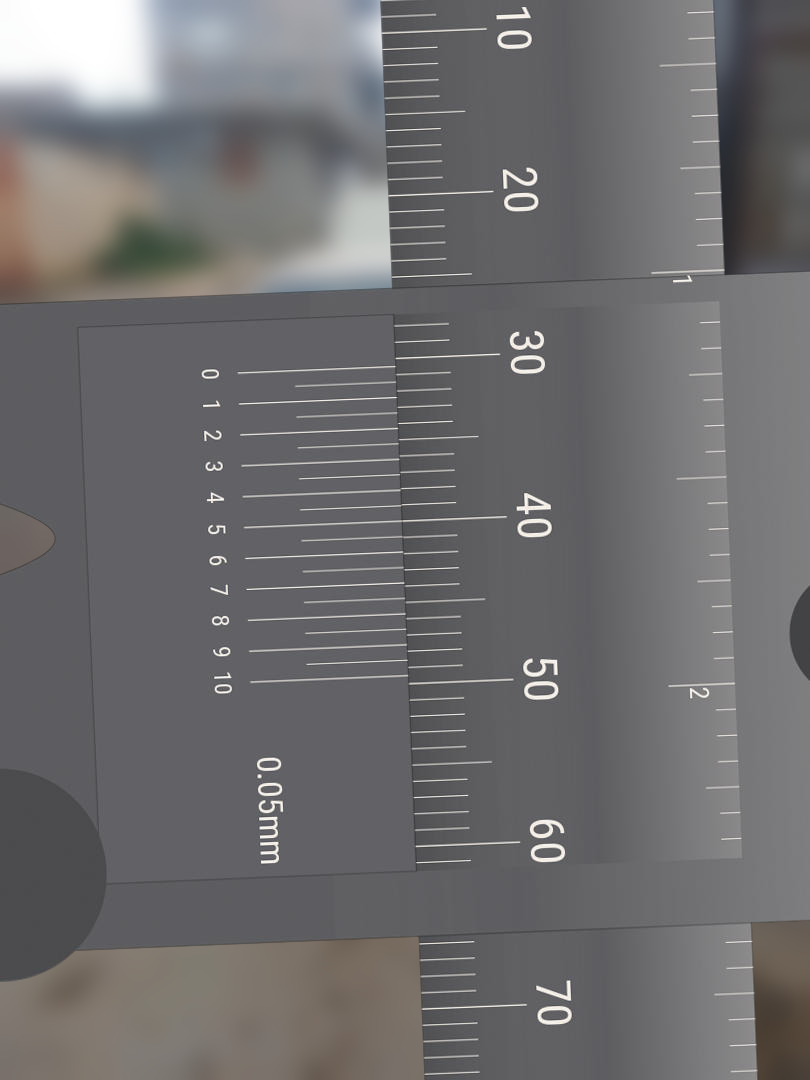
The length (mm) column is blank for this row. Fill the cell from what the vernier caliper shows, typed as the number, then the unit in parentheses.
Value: 30.5 (mm)
